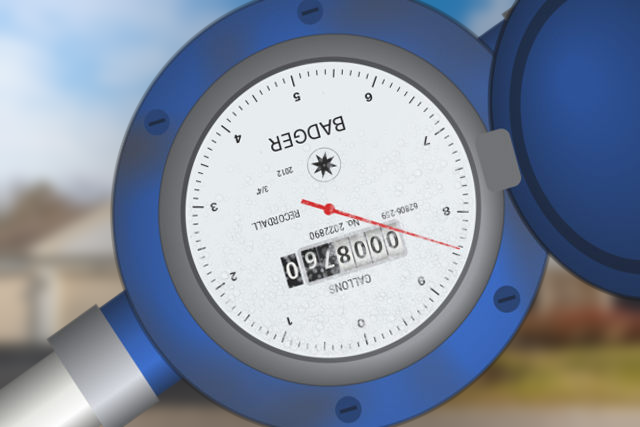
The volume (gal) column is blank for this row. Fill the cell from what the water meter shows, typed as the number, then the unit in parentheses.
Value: 8758.4 (gal)
